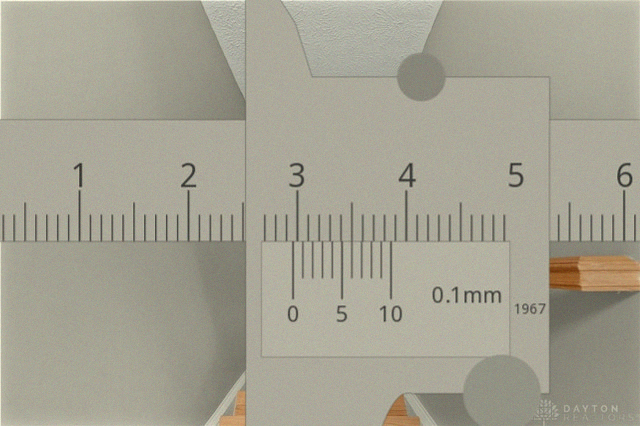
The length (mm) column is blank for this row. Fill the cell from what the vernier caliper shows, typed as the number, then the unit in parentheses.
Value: 29.6 (mm)
